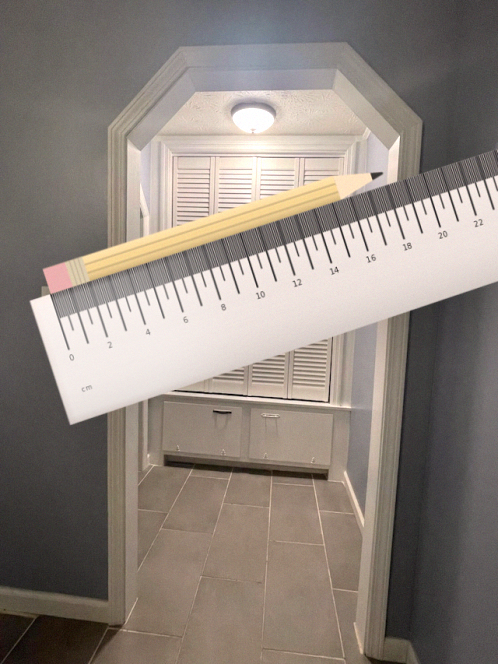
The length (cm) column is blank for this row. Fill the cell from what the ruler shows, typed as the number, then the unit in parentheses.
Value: 18 (cm)
